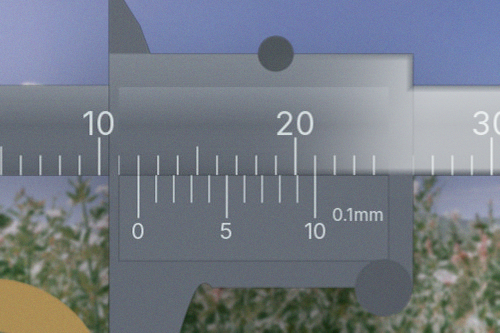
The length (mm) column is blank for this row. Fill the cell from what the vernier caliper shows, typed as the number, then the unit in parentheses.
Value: 12.0 (mm)
